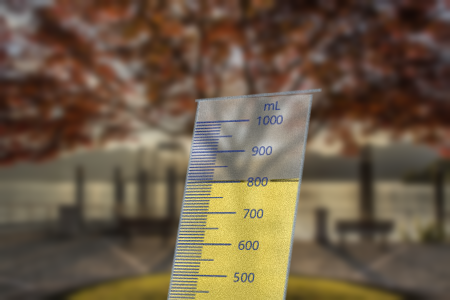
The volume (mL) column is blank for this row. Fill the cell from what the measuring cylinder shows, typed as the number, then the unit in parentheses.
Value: 800 (mL)
